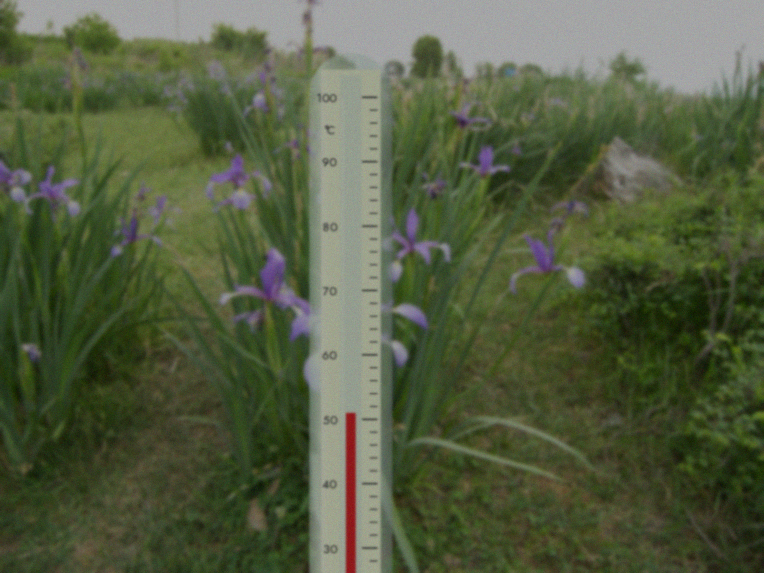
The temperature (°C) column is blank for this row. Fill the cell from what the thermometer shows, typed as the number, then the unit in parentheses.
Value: 51 (°C)
